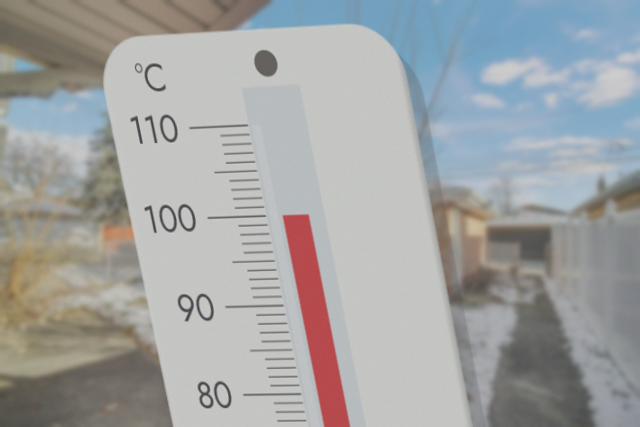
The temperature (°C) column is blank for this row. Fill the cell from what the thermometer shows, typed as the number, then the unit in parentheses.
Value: 100 (°C)
